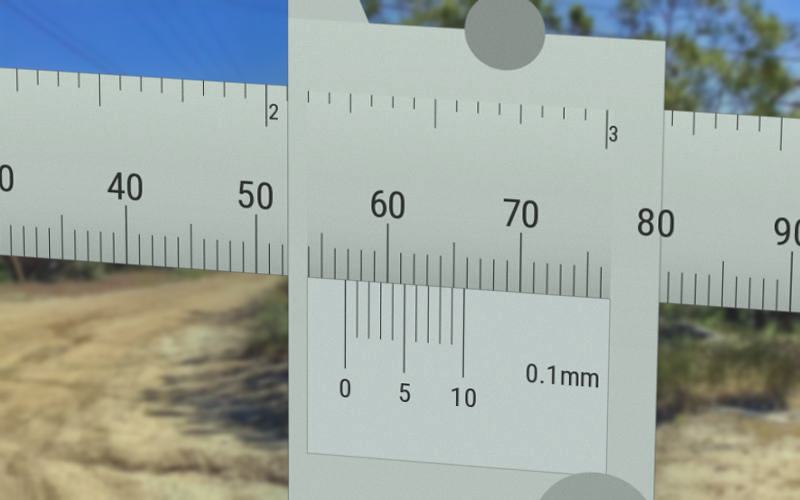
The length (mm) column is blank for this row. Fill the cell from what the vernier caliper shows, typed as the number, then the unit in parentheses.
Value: 56.8 (mm)
